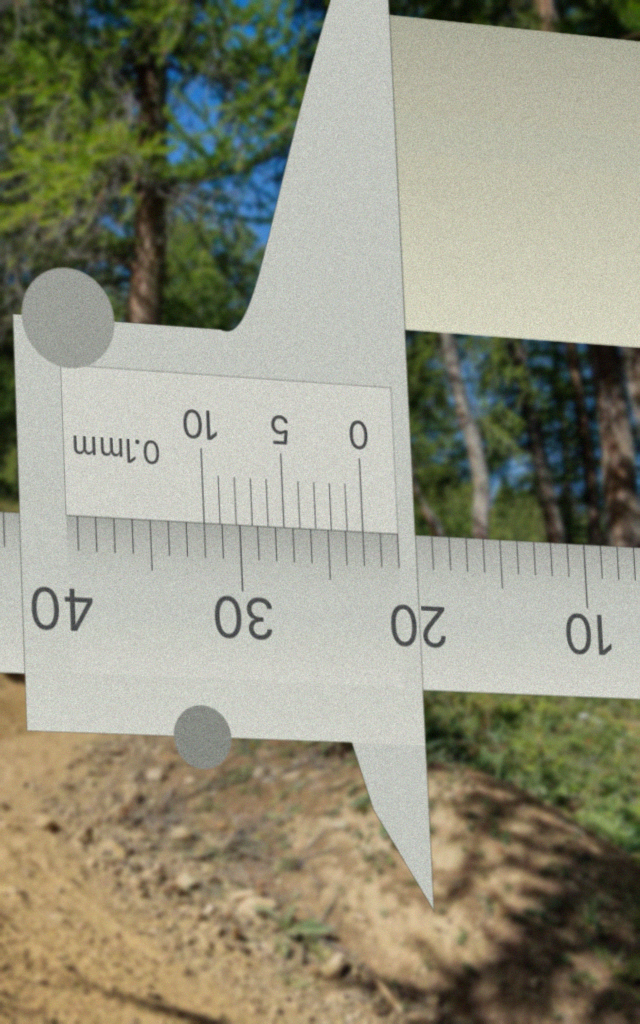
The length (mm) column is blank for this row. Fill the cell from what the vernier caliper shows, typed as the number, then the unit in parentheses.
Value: 23.0 (mm)
